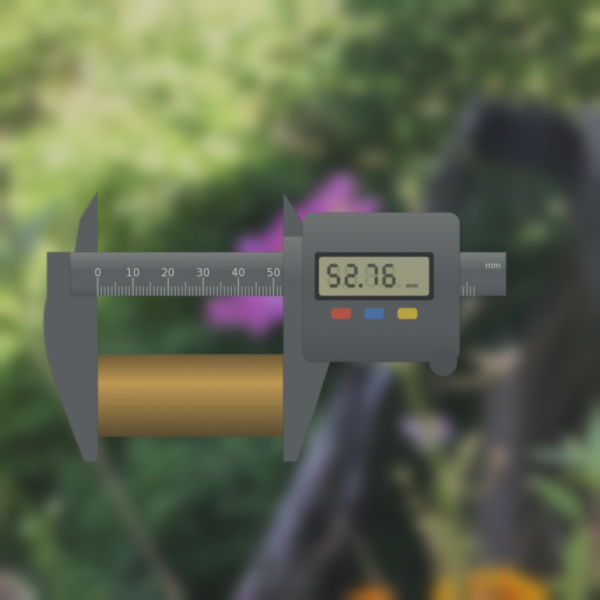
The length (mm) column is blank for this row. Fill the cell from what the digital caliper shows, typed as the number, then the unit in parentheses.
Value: 52.76 (mm)
